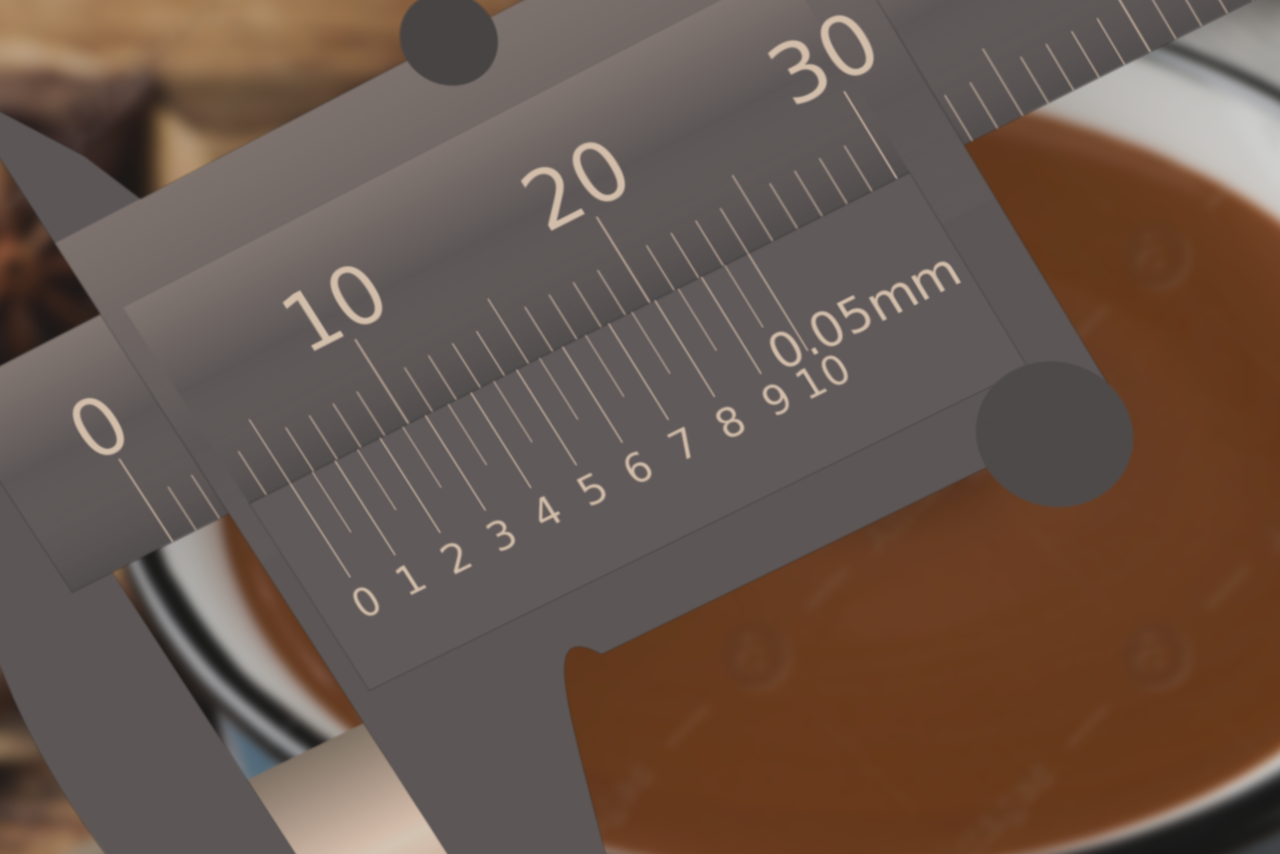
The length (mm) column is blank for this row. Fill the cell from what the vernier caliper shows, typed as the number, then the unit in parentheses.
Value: 5.0 (mm)
